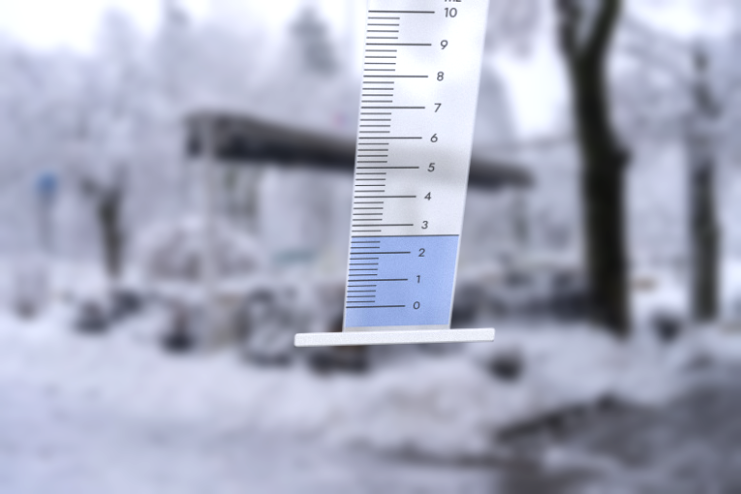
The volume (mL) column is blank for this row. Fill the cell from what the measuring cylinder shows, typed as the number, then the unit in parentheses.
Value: 2.6 (mL)
